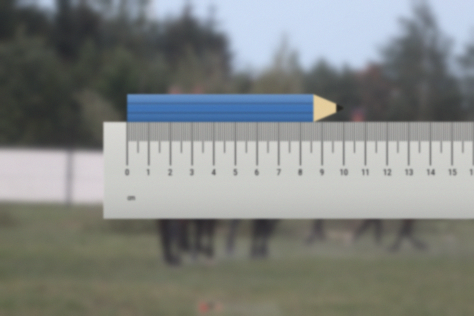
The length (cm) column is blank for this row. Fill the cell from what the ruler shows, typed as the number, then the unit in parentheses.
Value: 10 (cm)
